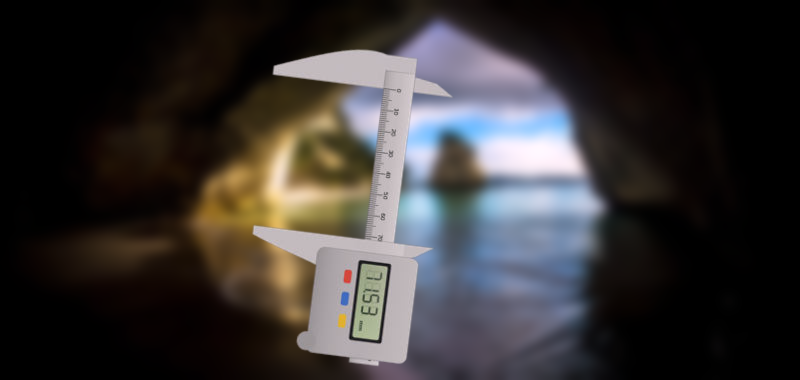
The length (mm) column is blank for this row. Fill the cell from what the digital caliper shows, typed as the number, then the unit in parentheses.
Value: 71.53 (mm)
